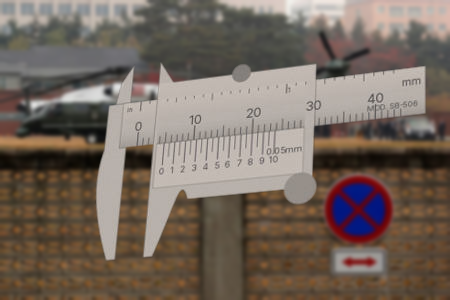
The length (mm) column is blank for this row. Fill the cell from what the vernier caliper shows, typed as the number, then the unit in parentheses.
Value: 4.8 (mm)
